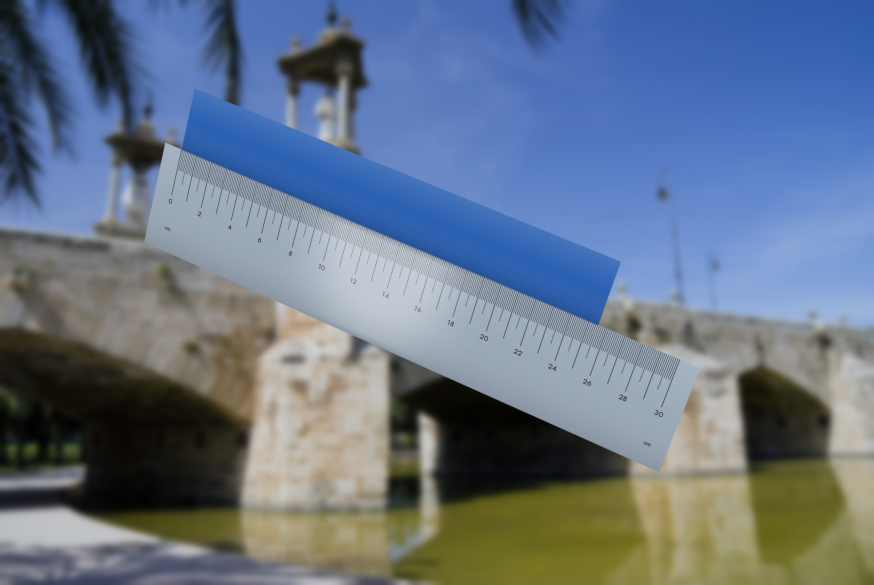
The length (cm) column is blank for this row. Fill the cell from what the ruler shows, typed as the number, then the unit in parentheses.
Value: 25.5 (cm)
